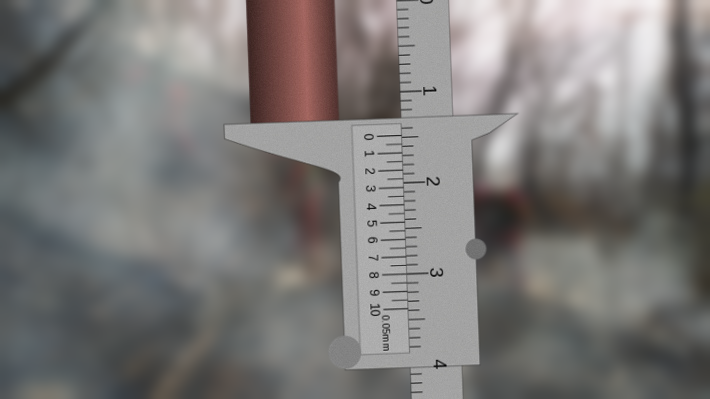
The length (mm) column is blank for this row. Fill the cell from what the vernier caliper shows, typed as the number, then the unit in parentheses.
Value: 14.8 (mm)
